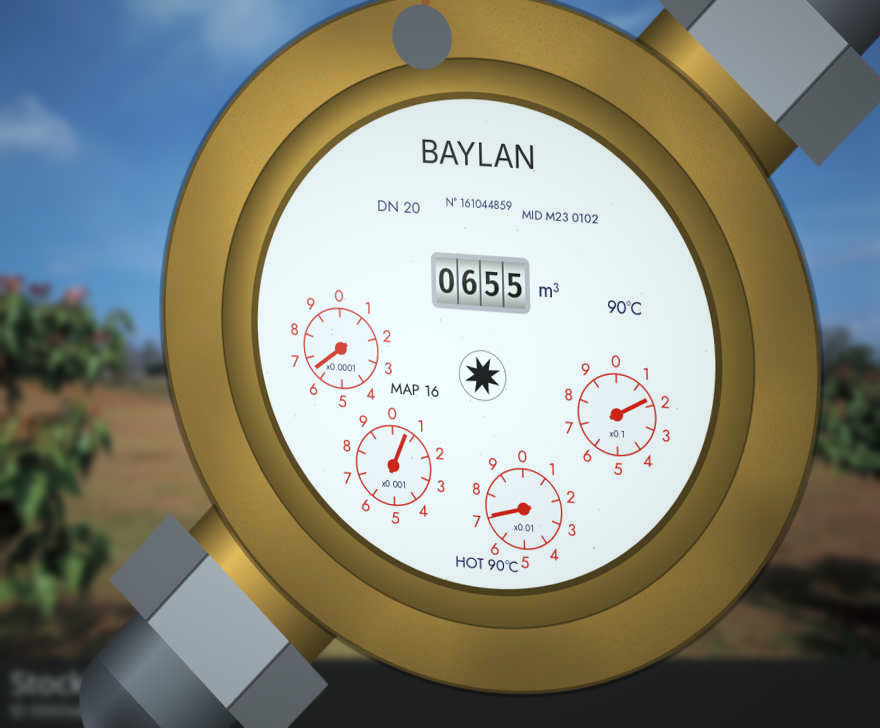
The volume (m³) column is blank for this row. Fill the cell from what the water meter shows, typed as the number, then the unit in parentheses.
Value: 655.1706 (m³)
